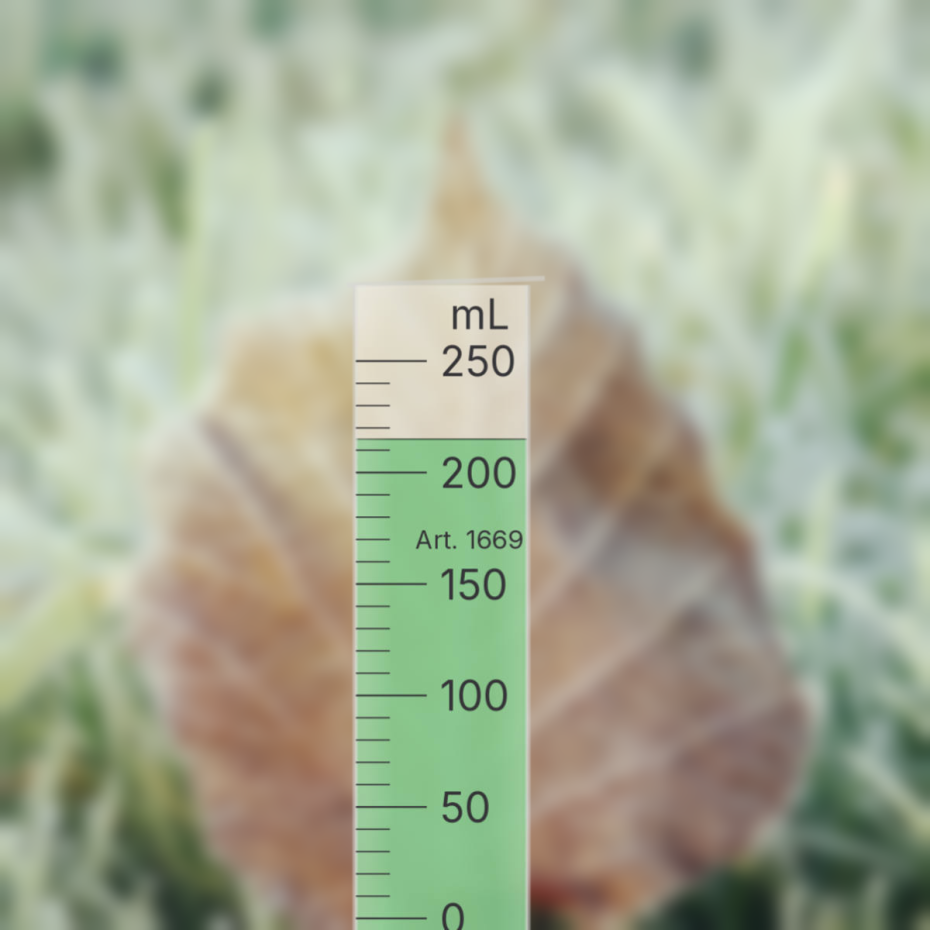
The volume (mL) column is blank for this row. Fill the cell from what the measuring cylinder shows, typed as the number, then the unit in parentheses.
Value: 215 (mL)
